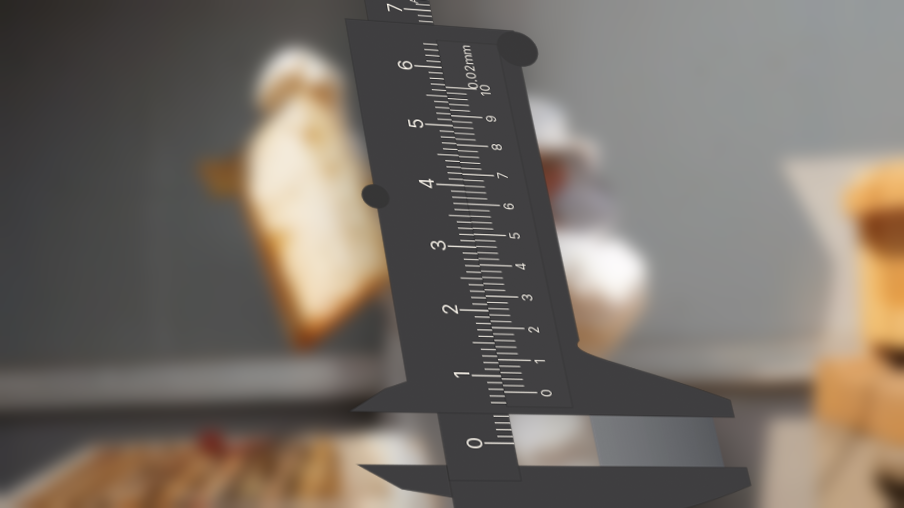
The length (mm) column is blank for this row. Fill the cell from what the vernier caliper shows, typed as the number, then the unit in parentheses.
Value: 7.6 (mm)
